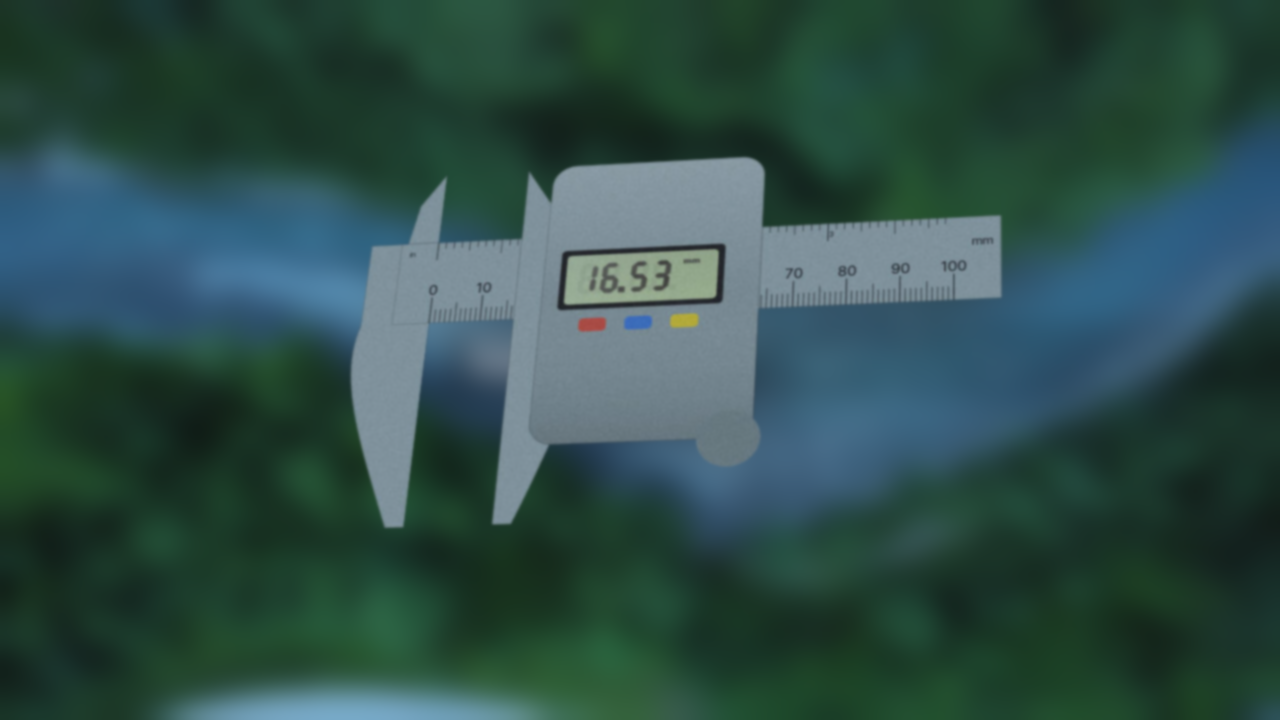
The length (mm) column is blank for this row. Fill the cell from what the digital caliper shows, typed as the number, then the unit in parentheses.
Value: 16.53 (mm)
